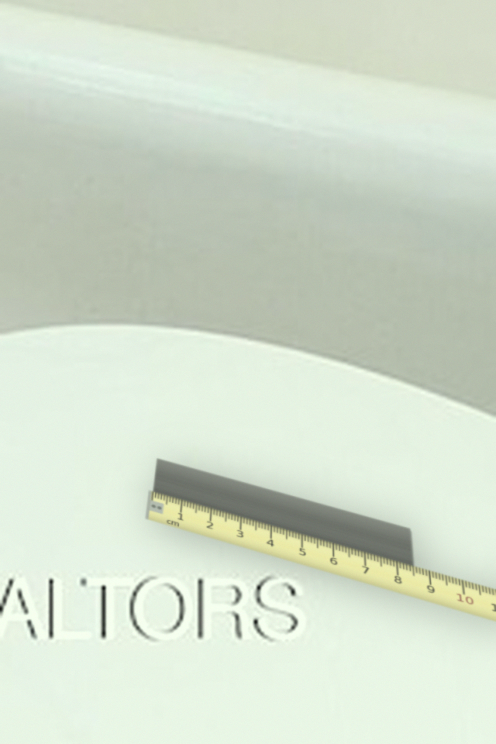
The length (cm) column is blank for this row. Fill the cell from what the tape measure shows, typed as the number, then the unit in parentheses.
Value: 8.5 (cm)
